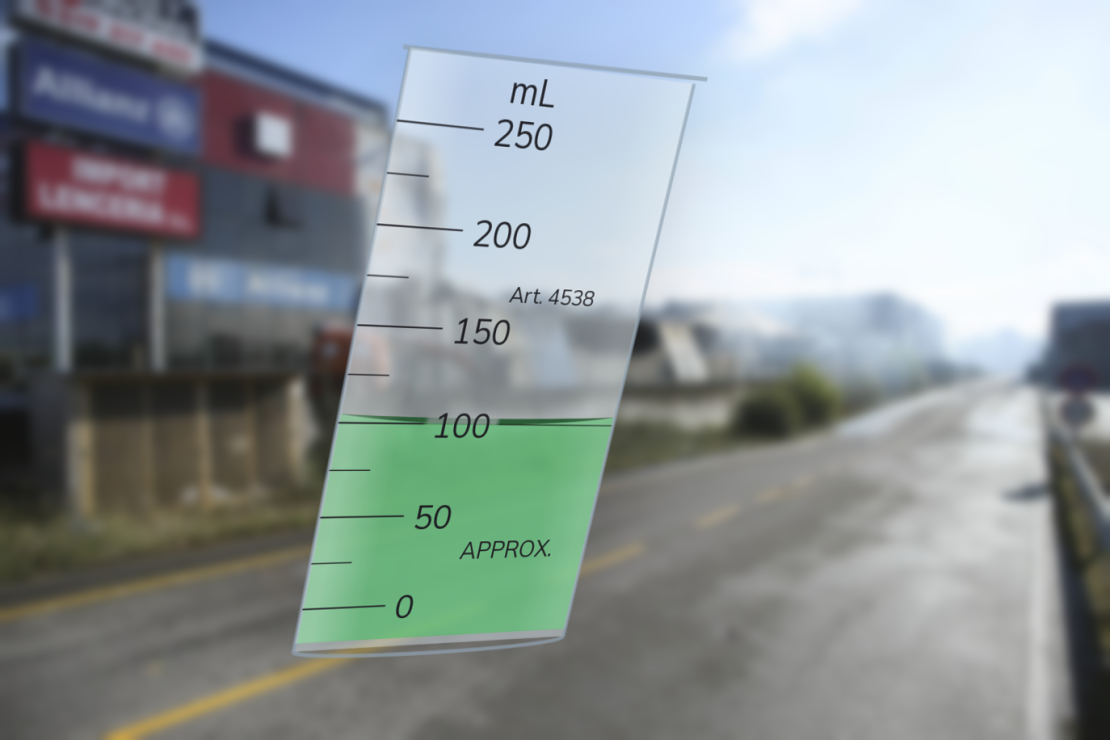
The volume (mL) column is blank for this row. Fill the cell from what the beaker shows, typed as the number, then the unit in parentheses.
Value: 100 (mL)
